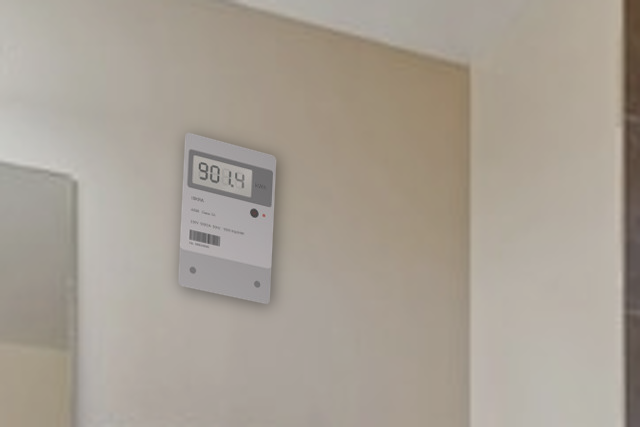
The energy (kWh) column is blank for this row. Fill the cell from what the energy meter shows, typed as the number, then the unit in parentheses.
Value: 901.4 (kWh)
